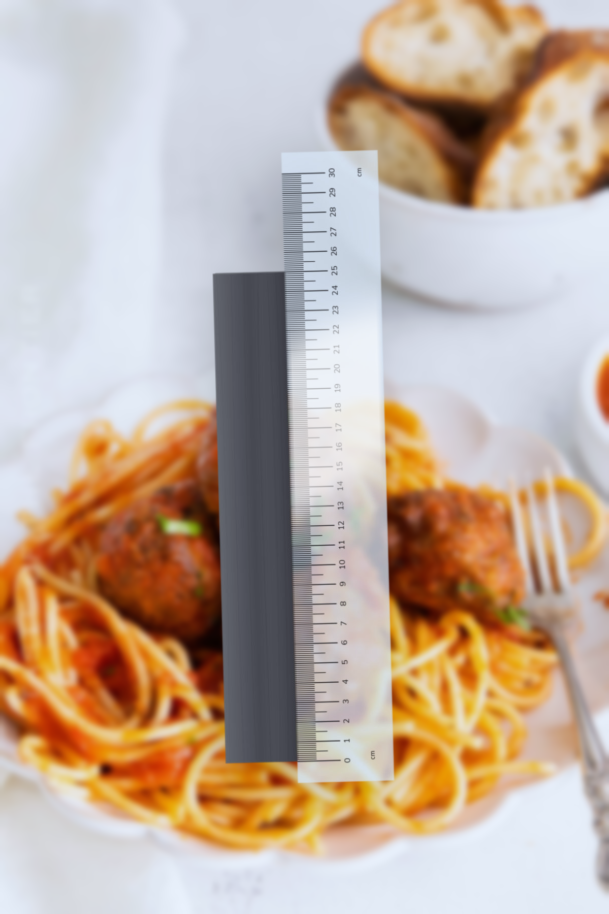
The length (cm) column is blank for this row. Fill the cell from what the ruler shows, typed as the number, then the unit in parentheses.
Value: 25 (cm)
